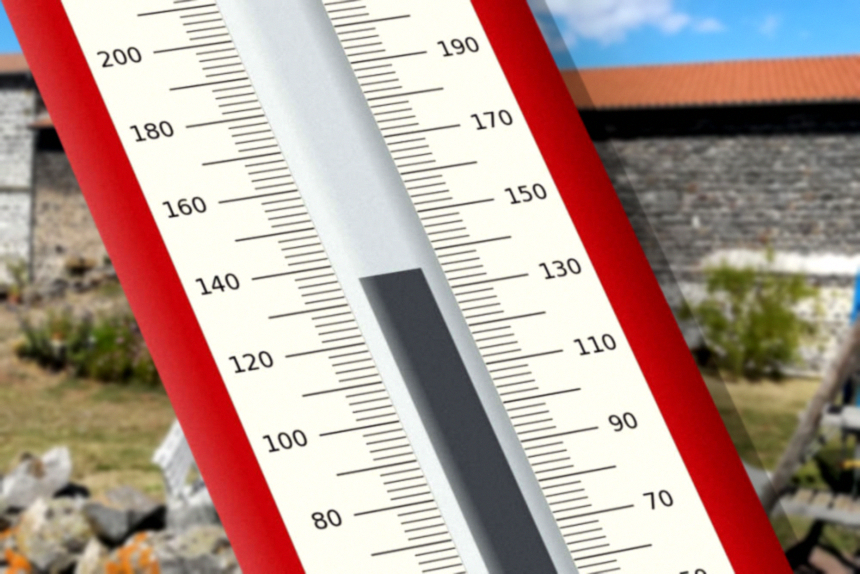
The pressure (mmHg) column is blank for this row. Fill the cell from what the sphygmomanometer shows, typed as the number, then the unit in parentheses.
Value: 136 (mmHg)
